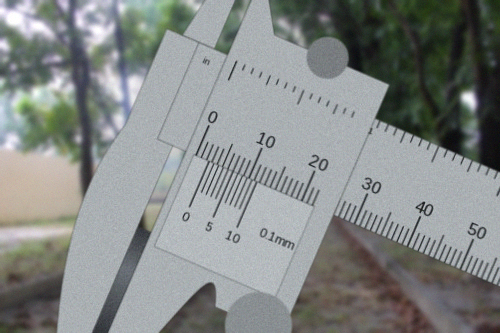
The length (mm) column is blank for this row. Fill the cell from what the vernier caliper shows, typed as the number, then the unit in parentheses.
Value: 2.5 (mm)
